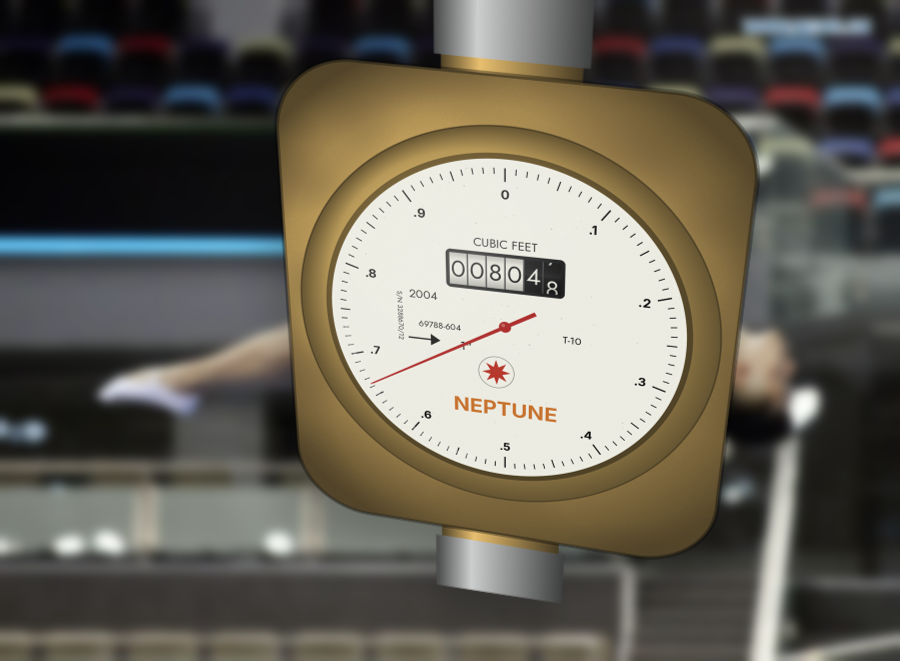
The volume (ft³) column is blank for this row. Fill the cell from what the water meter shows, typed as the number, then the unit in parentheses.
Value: 8047.66 (ft³)
